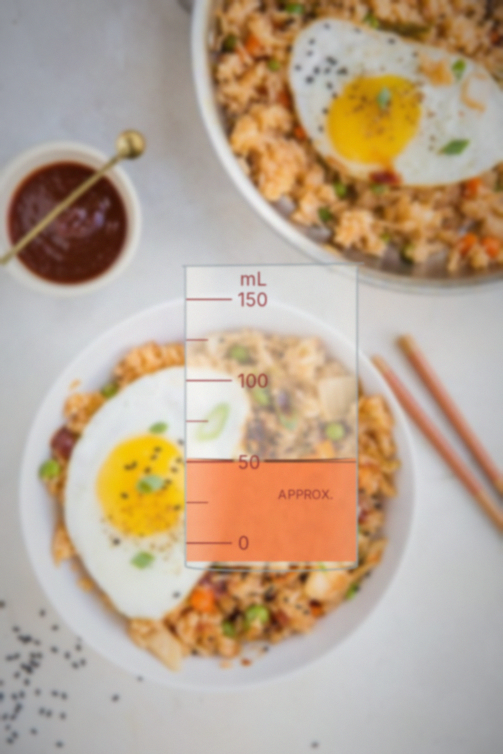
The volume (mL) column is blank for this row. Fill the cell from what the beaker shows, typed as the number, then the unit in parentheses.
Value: 50 (mL)
